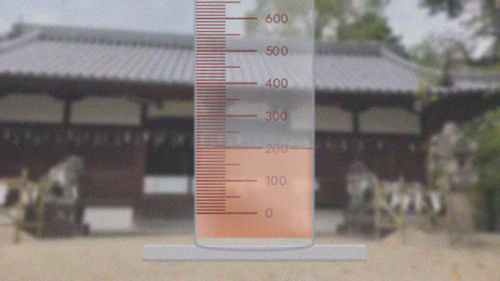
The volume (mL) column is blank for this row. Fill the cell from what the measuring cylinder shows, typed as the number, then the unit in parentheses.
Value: 200 (mL)
